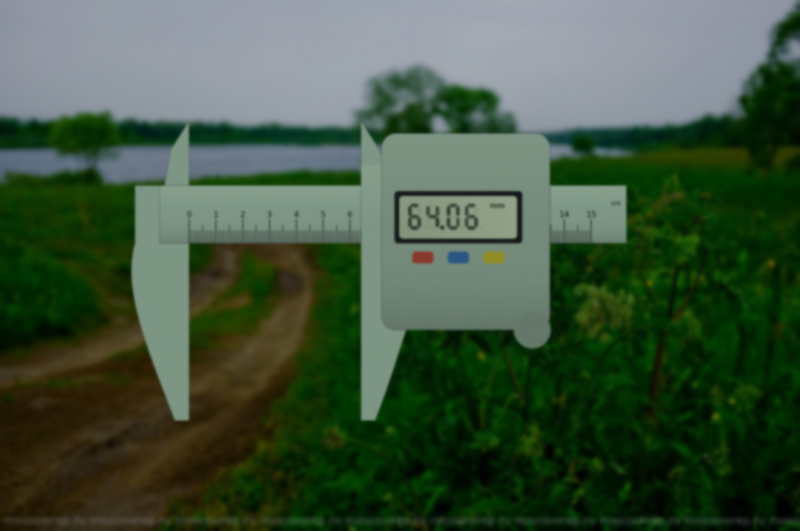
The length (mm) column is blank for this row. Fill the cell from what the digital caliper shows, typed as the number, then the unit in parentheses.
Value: 64.06 (mm)
